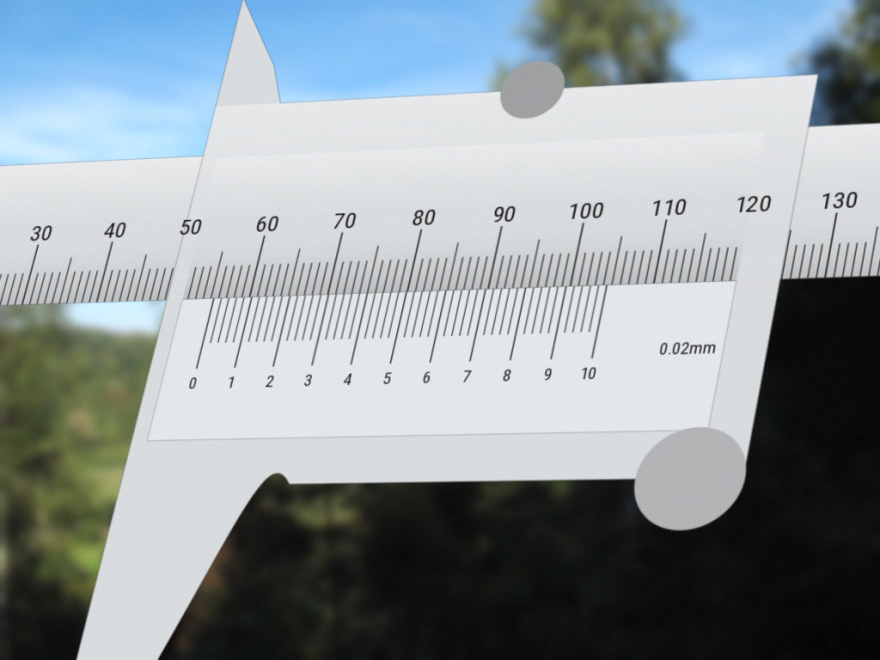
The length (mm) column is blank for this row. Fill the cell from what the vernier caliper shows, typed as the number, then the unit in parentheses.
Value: 55.4 (mm)
